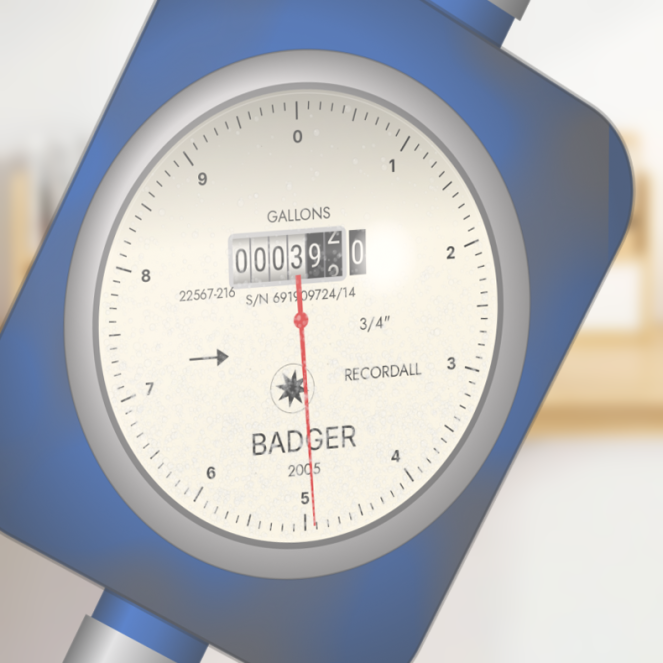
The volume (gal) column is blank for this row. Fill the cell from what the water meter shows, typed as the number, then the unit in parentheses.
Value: 3924.9 (gal)
